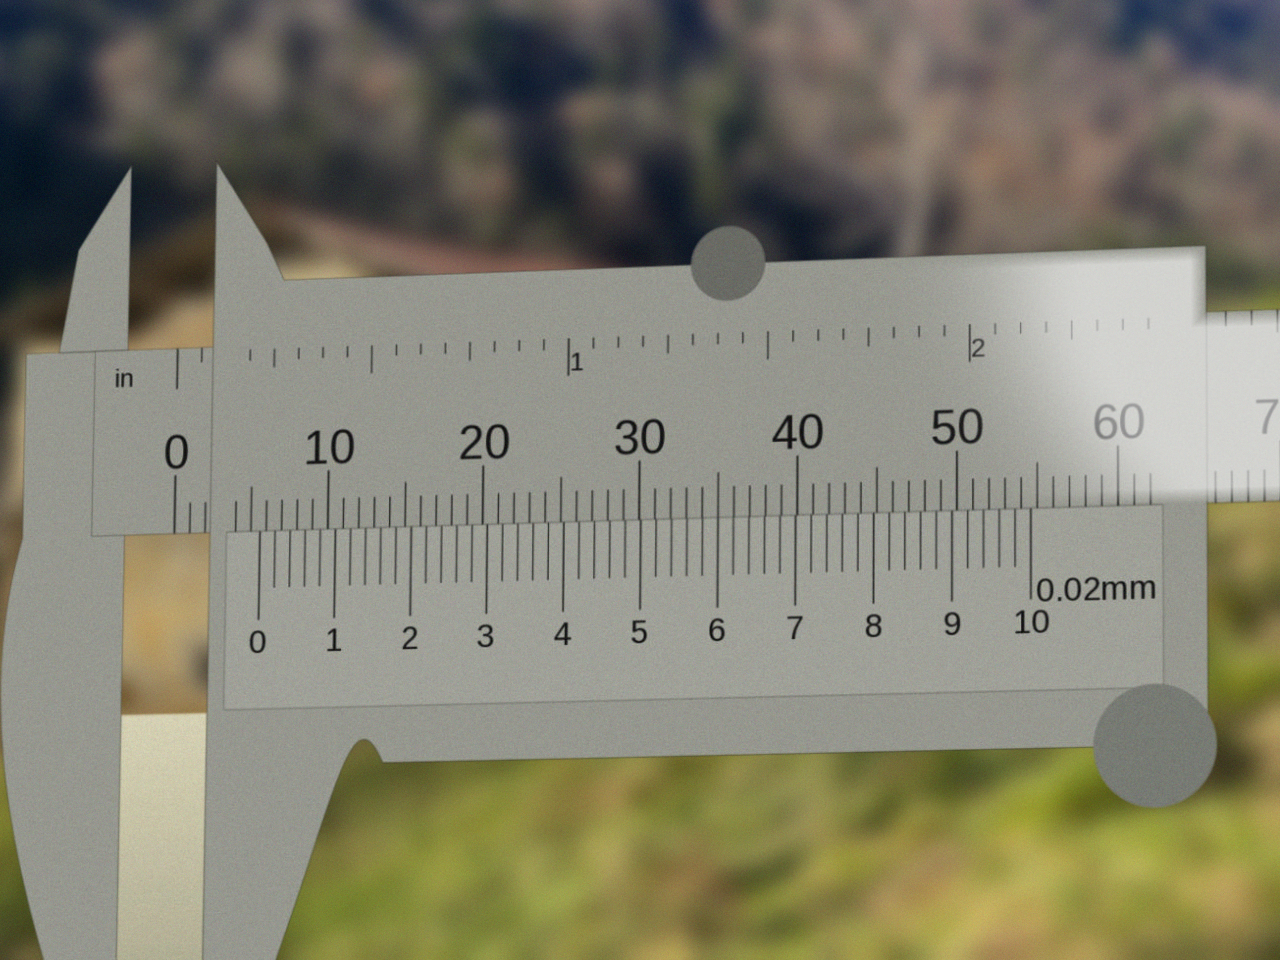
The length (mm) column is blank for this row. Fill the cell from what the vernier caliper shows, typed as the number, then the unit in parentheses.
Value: 5.6 (mm)
